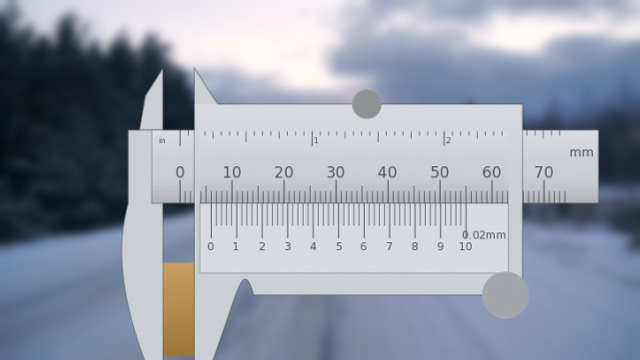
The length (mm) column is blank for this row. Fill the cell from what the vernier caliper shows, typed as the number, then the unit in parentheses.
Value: 6.0 (mm)
